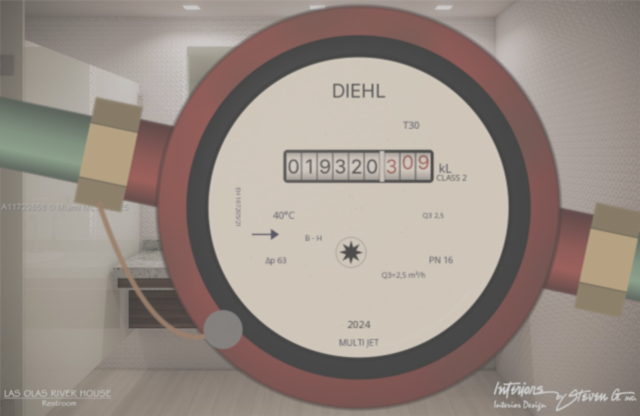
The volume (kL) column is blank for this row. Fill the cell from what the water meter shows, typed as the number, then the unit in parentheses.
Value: 19320.309 (kL)
